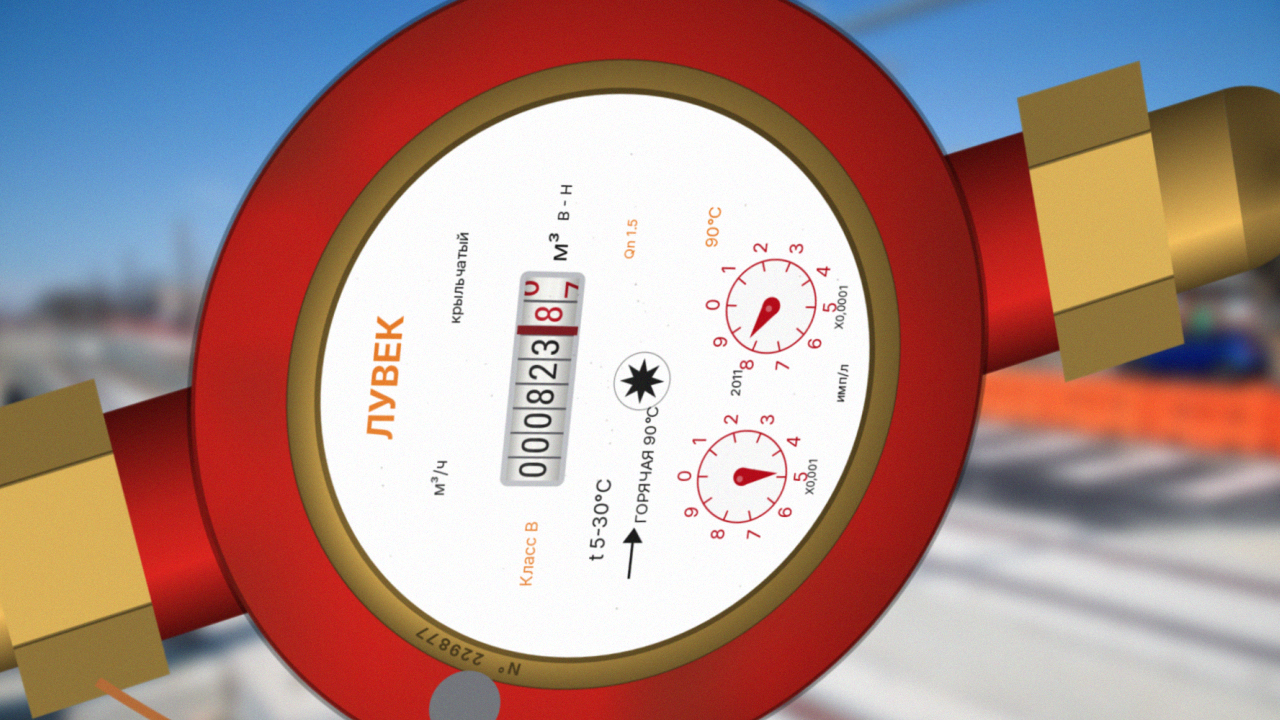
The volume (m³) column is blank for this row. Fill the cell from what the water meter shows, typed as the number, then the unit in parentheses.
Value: 823.8648 (m³)
